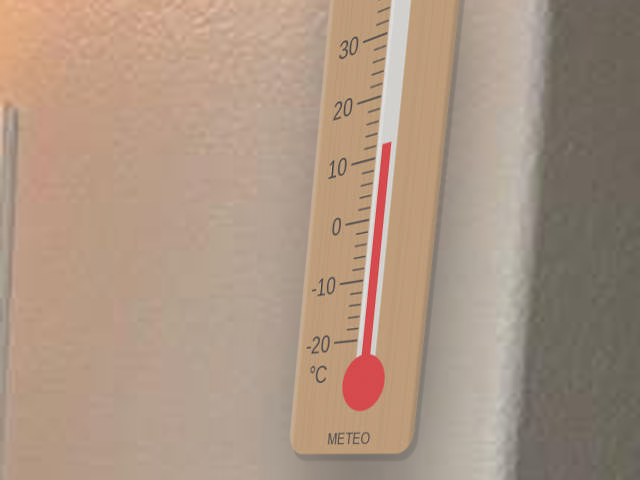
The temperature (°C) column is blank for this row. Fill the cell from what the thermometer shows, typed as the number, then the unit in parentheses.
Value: 12 (°C)
